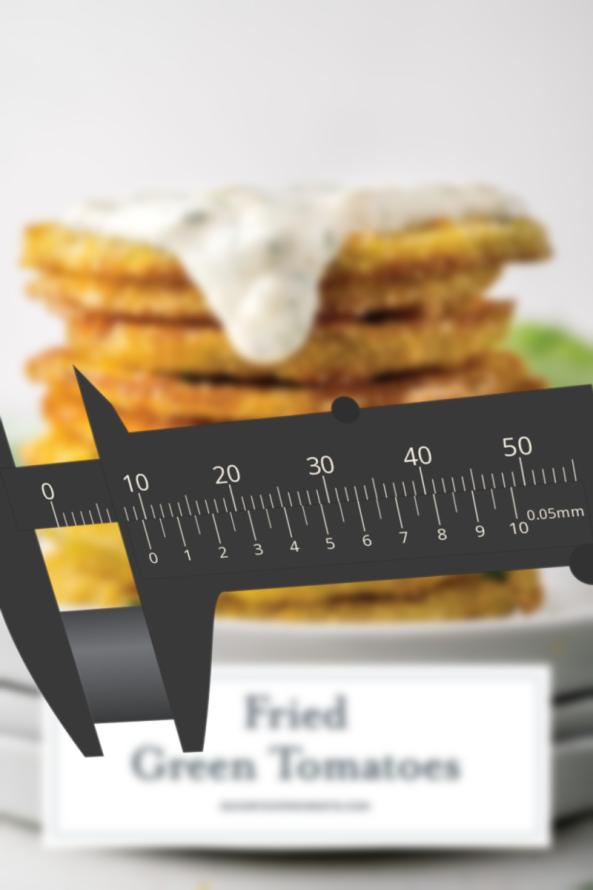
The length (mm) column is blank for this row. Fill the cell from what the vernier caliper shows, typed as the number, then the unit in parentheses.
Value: 9.6 (mm)
